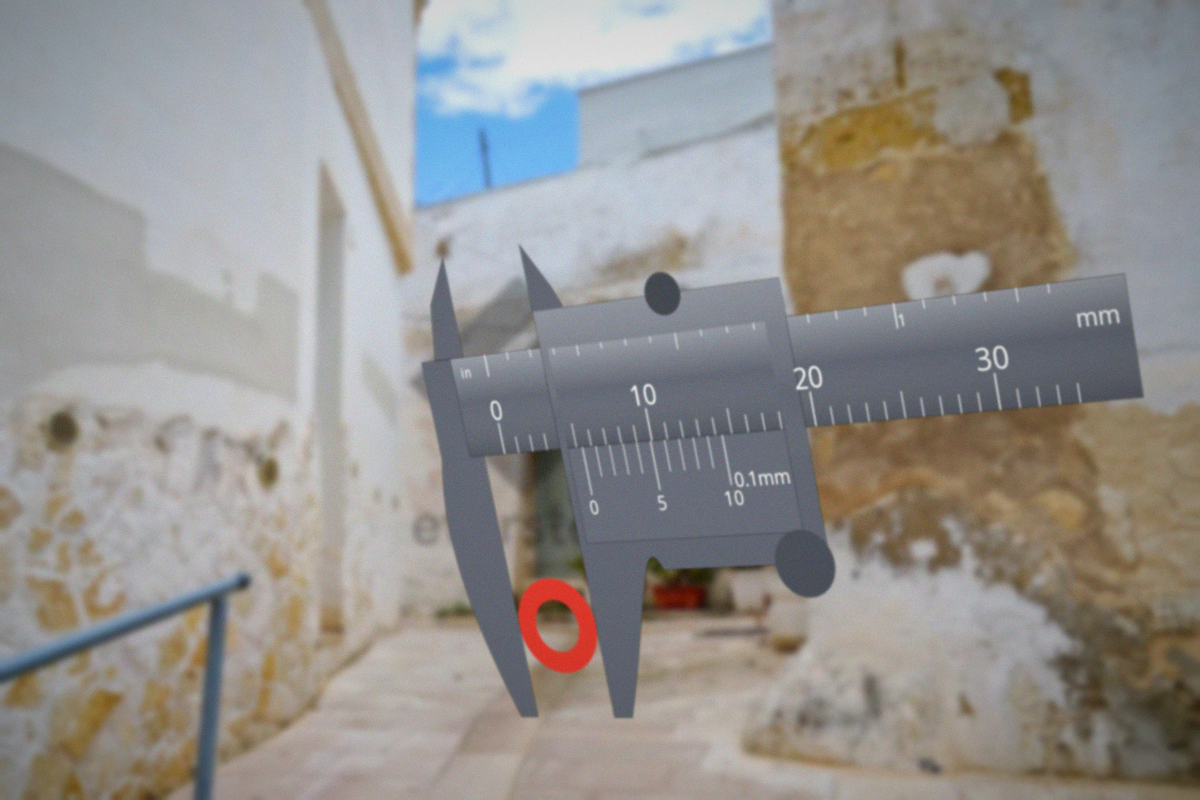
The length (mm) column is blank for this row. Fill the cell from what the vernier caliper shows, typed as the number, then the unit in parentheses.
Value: 5.4 (mm)
